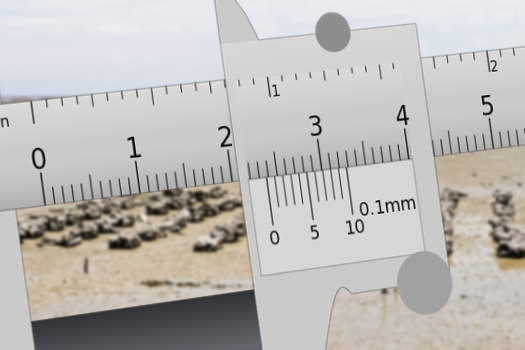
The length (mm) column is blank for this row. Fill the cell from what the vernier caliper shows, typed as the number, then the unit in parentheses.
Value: 23.8 (mm)
